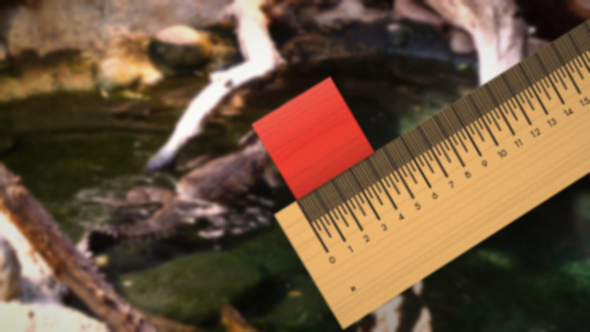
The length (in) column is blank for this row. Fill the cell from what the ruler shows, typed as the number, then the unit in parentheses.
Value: 4.5 (in)
